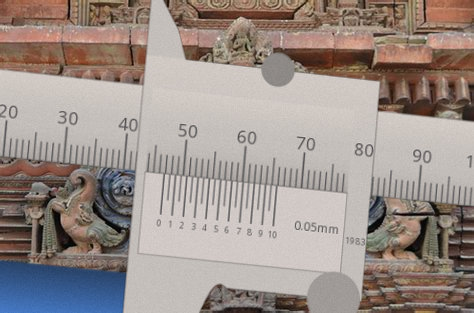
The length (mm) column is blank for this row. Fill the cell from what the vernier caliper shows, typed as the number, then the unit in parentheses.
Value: 46.8 (mm)
